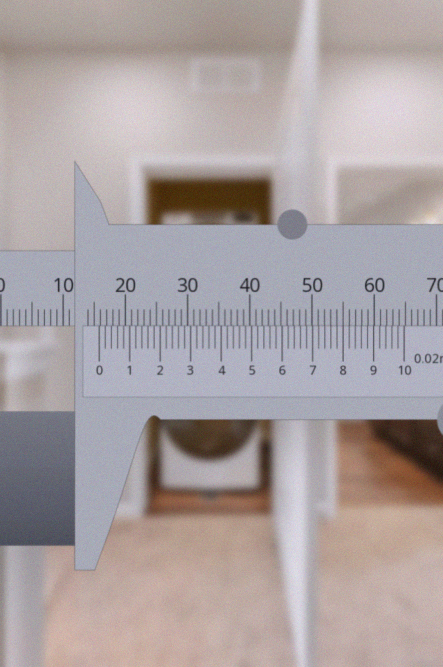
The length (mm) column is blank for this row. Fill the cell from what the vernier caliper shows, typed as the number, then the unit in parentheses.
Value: 15.8 (mm)
